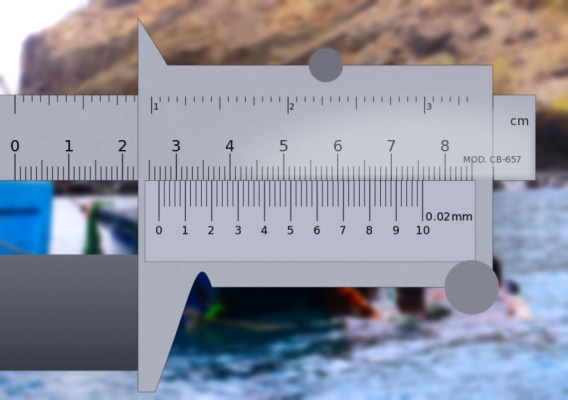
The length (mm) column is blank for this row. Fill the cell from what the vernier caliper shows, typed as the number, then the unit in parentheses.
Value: 26.8 (mm)
